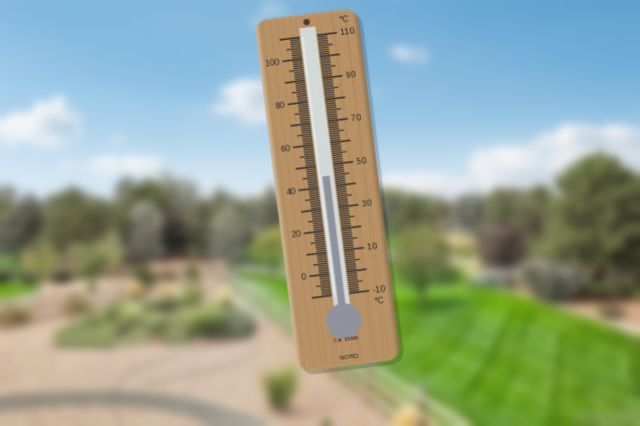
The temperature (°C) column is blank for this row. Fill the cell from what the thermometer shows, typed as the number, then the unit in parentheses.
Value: 45 (°C)
